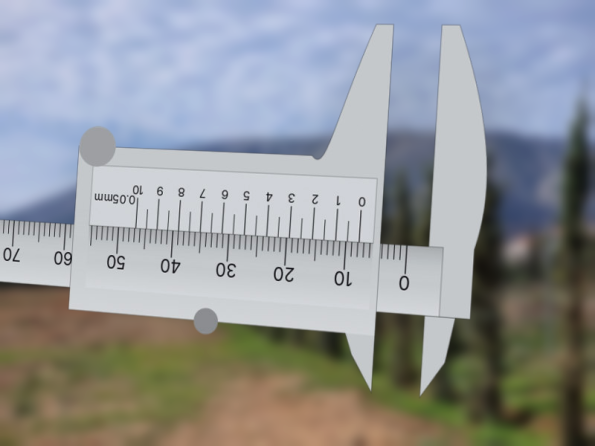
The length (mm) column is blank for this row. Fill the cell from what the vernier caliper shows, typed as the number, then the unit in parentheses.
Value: 7.8 (mm)
